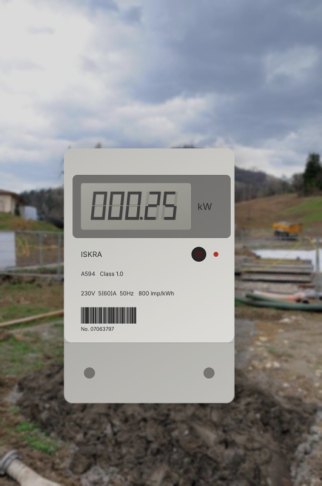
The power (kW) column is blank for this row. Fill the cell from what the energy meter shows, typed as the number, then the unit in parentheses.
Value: 0.25 (kW)
